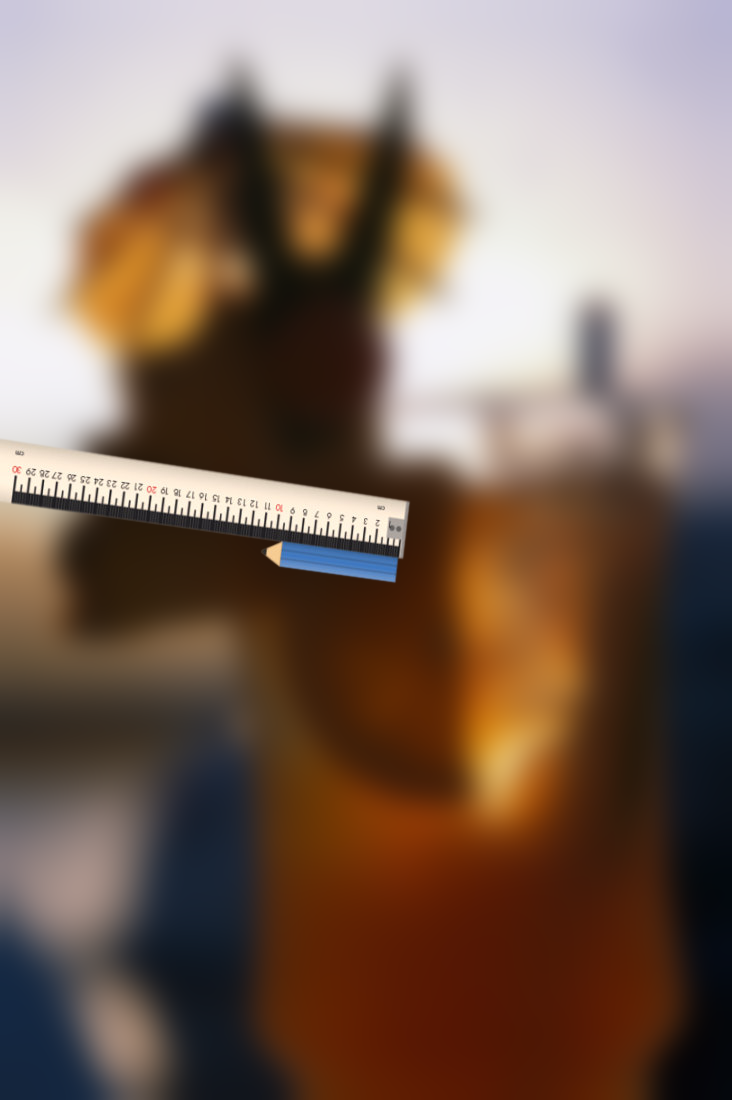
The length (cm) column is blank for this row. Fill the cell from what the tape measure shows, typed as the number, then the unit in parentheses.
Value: 11 (cm)
